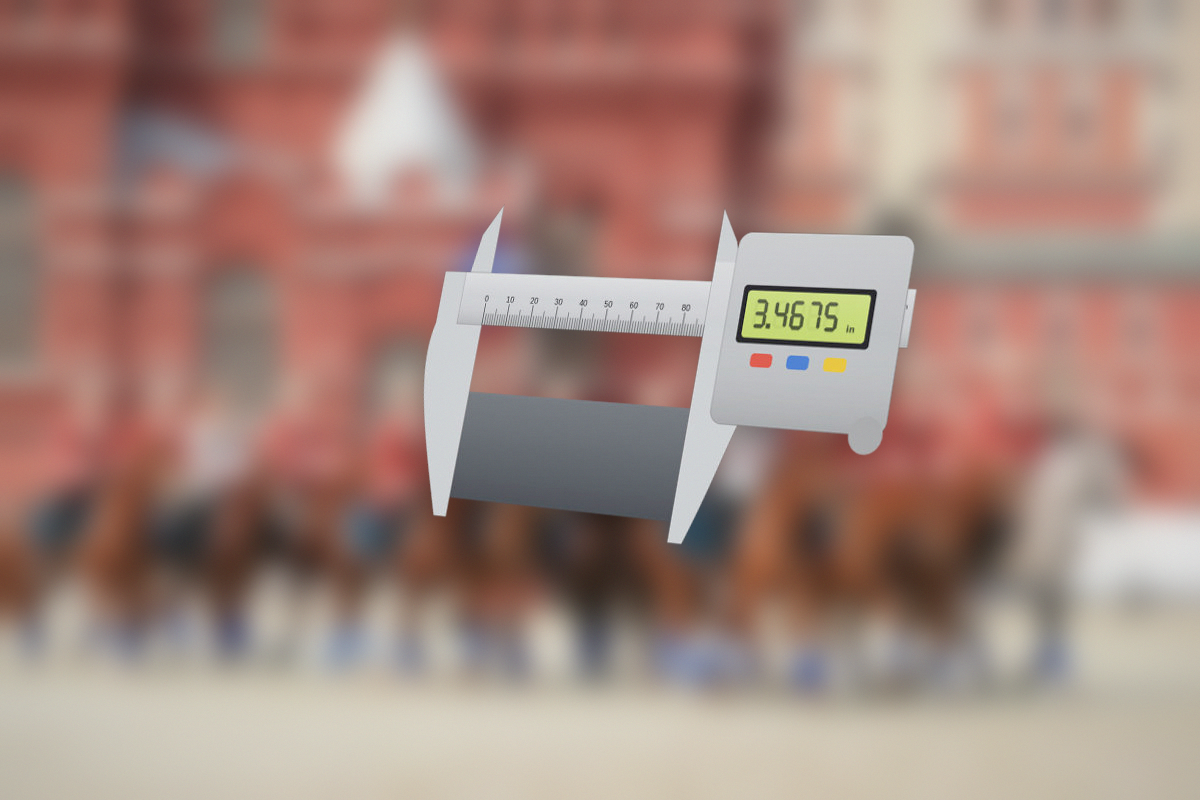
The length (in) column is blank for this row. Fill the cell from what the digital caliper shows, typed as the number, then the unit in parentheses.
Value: 3.4675 (in)
